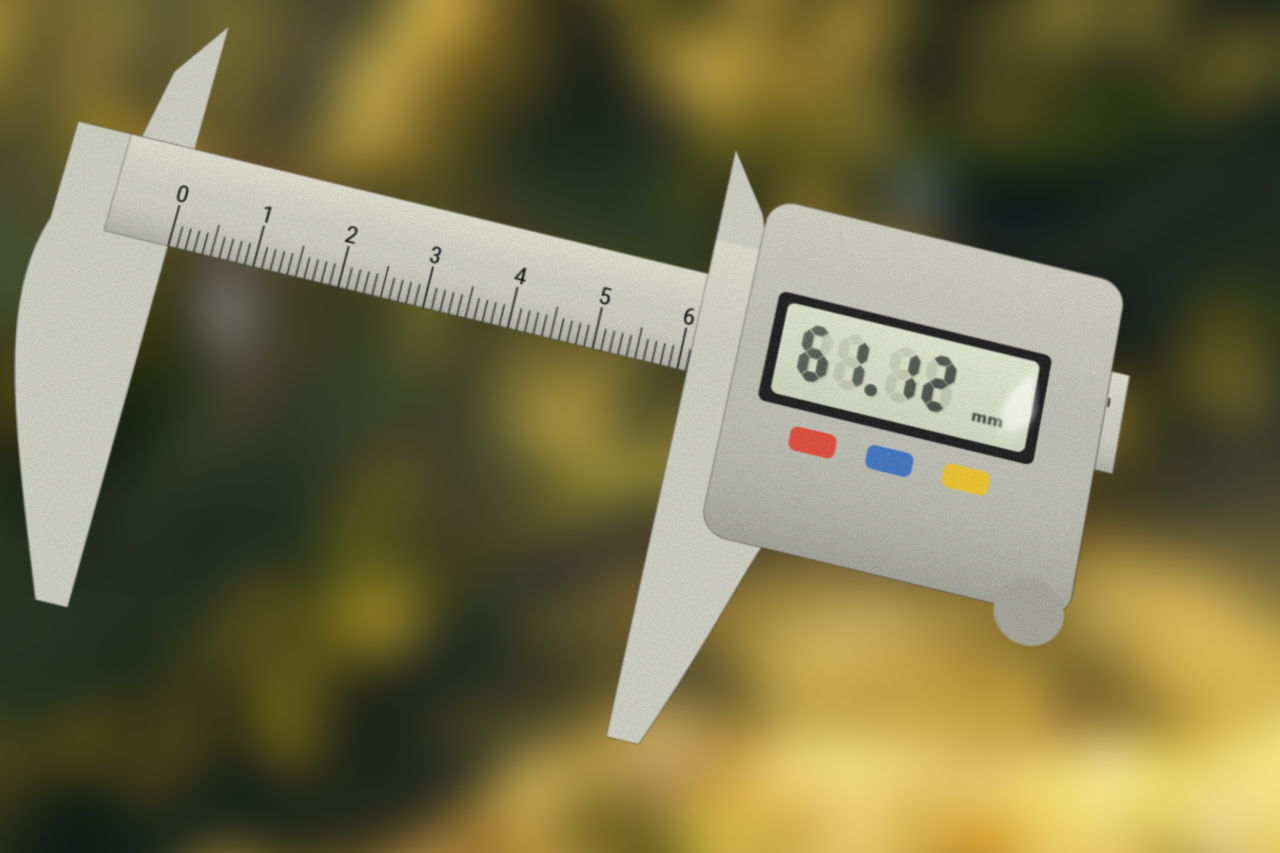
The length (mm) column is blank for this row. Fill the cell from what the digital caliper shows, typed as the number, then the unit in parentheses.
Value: 61.12 (mm)
